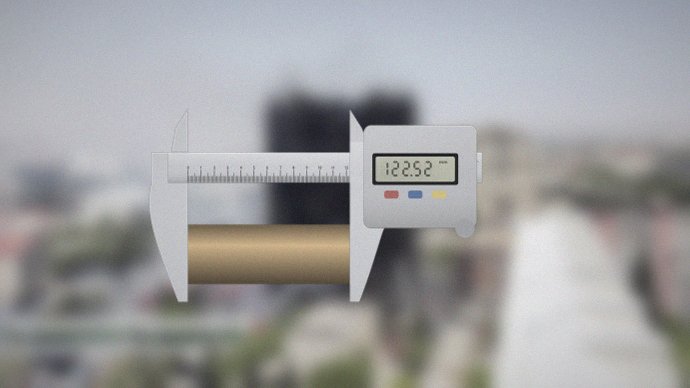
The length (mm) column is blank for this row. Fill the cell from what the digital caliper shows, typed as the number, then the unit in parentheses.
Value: 122.52 (mm)
